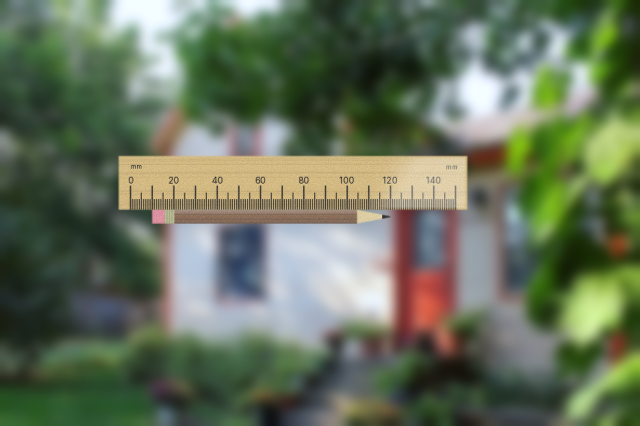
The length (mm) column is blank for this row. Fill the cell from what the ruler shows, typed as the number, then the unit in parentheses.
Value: 110 (mm)
